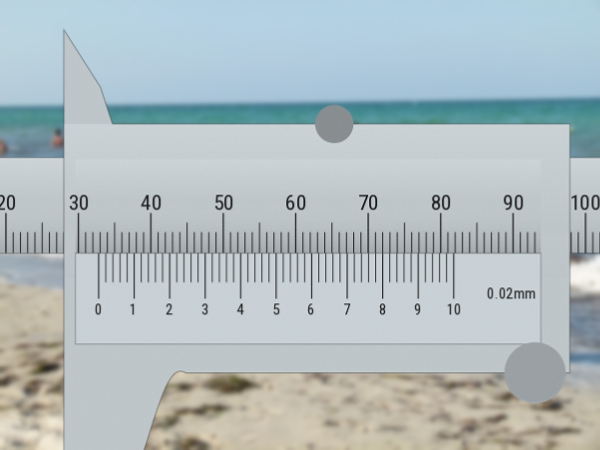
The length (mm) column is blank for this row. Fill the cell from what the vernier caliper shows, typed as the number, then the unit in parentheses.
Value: 32.8 (mm)
